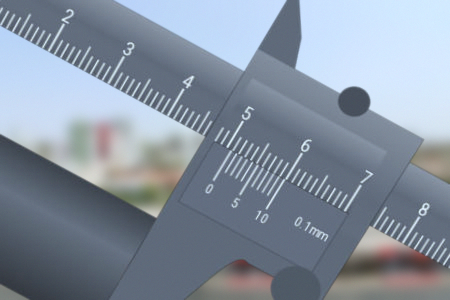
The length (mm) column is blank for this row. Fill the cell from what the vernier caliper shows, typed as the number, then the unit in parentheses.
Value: 50.8 (mm)
